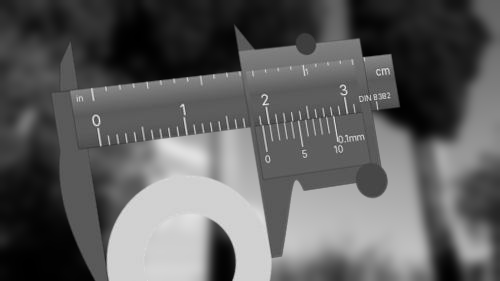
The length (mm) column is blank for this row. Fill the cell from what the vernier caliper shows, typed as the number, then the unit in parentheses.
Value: 19.2 (mm)
